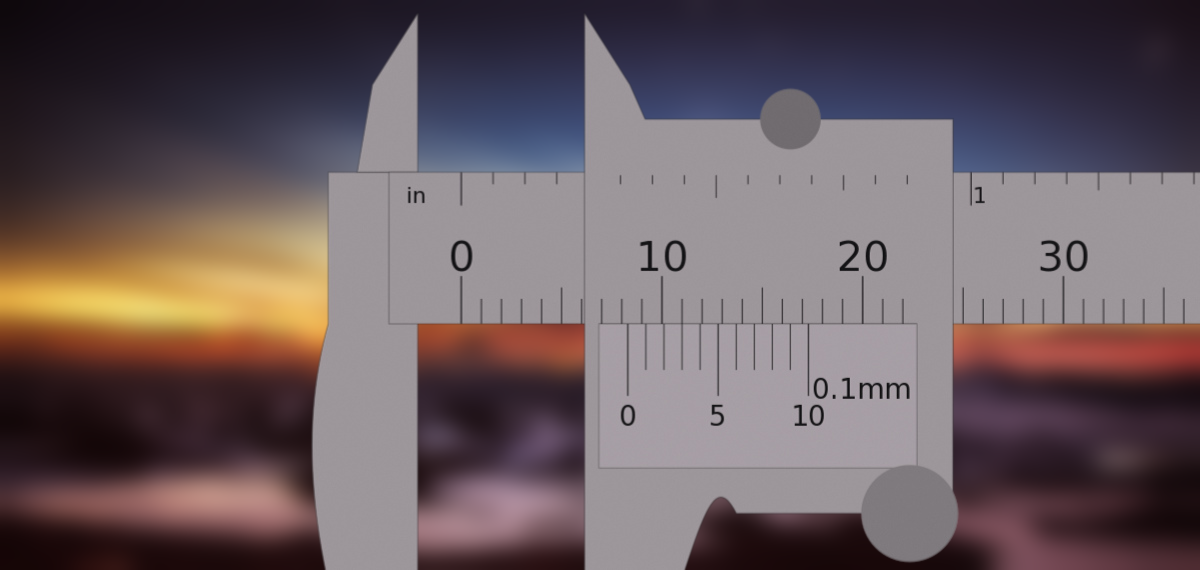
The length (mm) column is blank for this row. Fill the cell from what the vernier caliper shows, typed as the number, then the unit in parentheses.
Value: 8.3 (mm)
